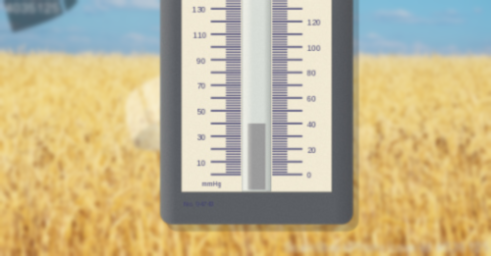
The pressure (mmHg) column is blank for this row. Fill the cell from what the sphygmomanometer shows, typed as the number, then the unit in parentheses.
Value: 40 (mmHg)
